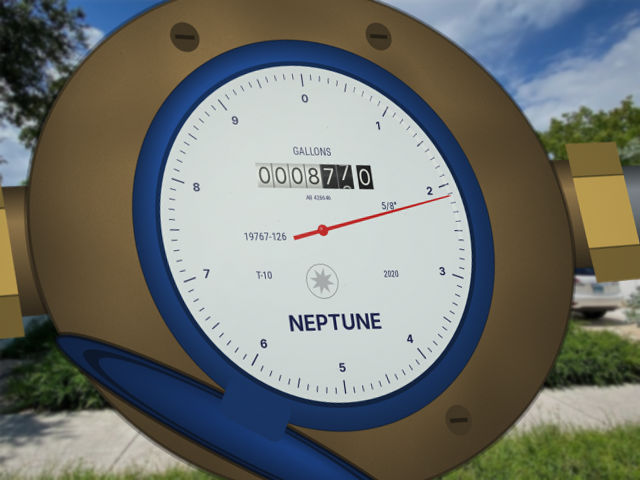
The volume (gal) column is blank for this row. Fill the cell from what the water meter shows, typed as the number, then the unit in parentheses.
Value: 8772.1 (gal)
